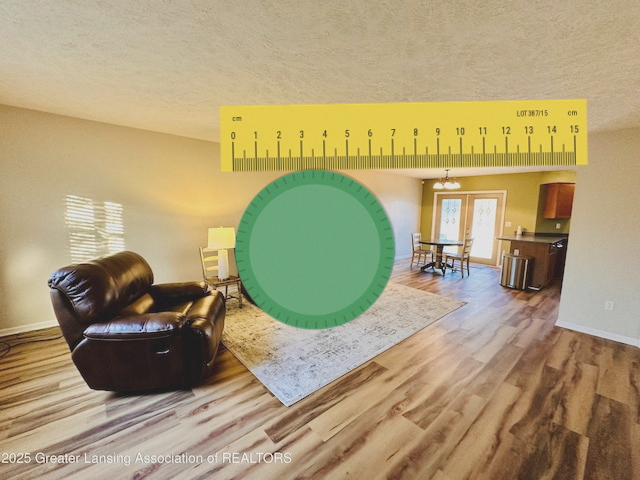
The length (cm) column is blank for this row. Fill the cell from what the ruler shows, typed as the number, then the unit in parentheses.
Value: 7 (cm)
